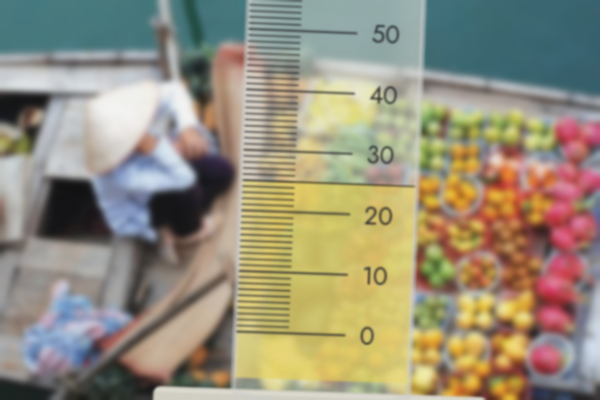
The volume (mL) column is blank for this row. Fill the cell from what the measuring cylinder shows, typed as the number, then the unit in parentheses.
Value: 25 (mL)
